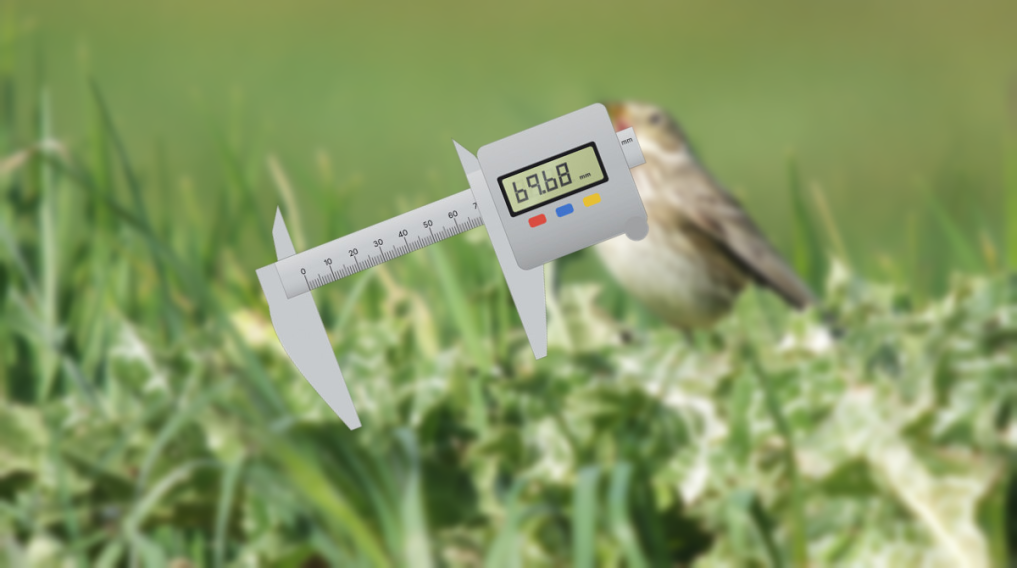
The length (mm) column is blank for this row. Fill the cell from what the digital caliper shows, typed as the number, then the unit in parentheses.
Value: 69.68 (mm)
